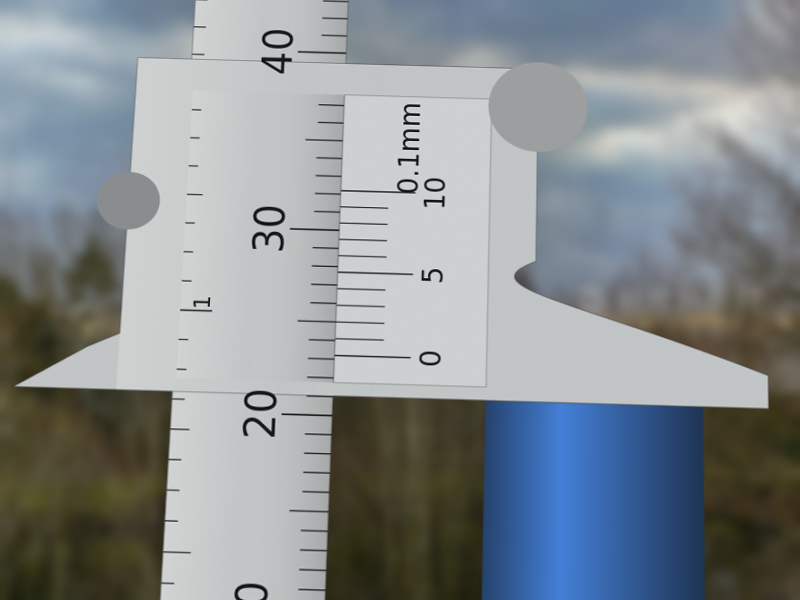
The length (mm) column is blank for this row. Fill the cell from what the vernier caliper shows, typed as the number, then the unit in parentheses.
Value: 23.2 (mm)
